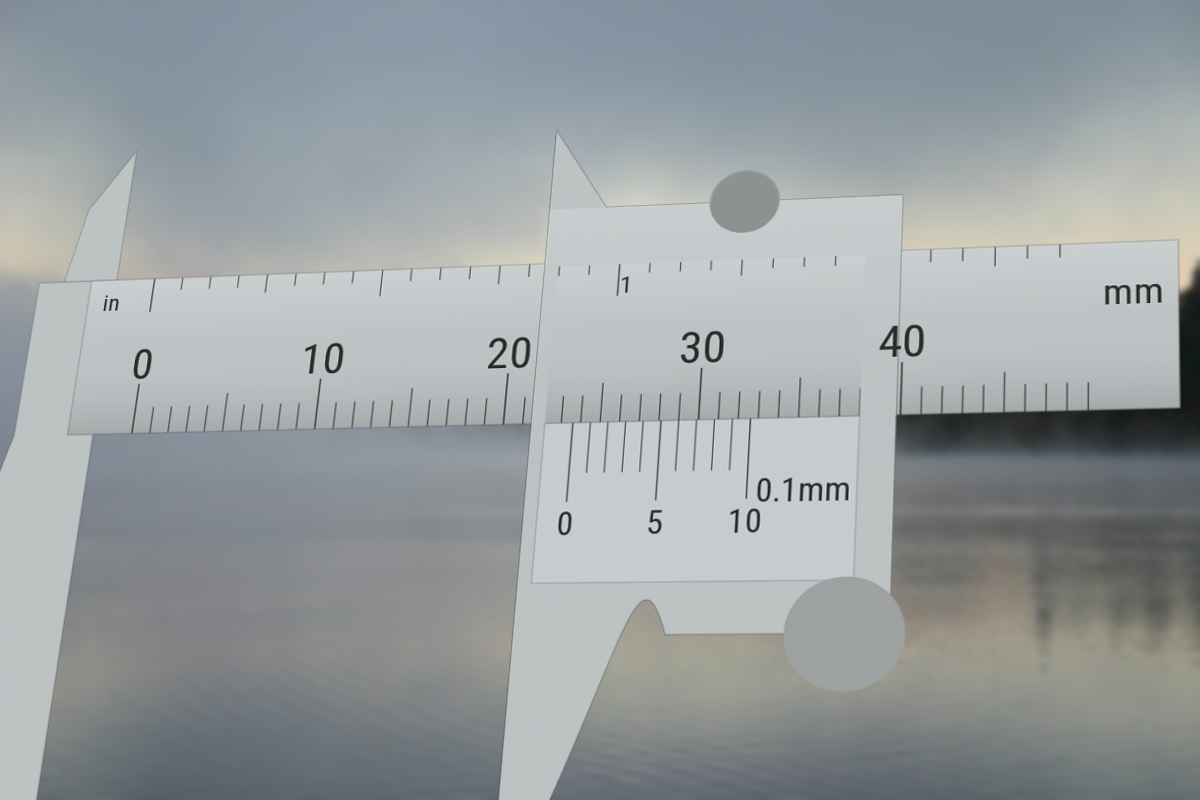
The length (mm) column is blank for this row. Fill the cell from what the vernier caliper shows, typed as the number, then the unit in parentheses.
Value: 23.6 (mm)
